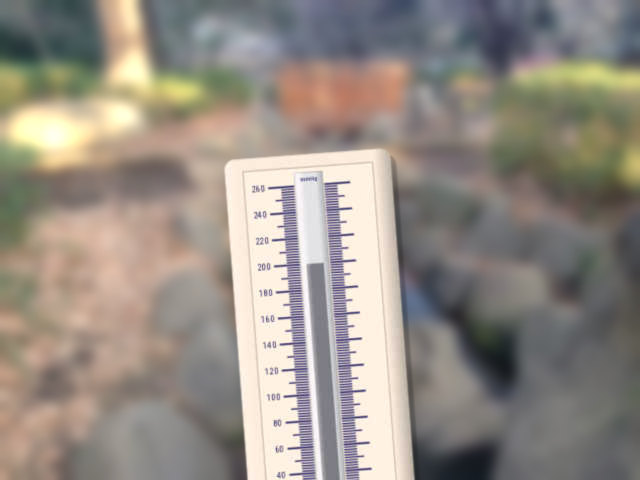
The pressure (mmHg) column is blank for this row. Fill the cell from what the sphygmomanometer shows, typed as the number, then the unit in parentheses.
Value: 200 (mmHg)
